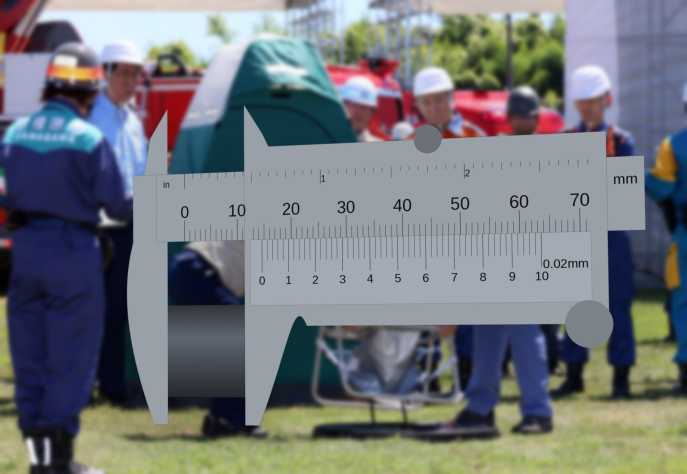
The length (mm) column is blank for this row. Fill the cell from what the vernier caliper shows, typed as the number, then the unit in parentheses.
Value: 14.6 (mm)
